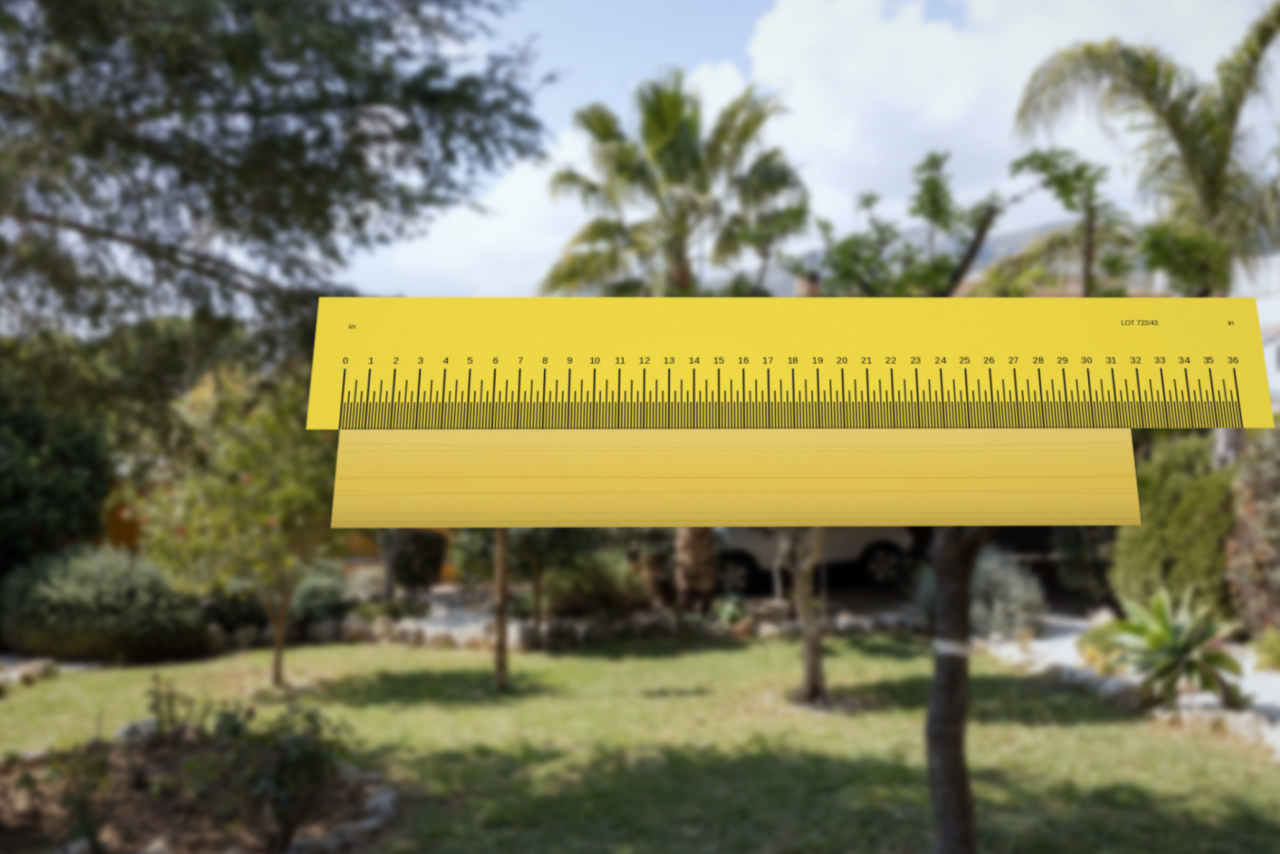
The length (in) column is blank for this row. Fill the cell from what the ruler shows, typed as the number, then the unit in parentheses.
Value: 31.5 (in)
